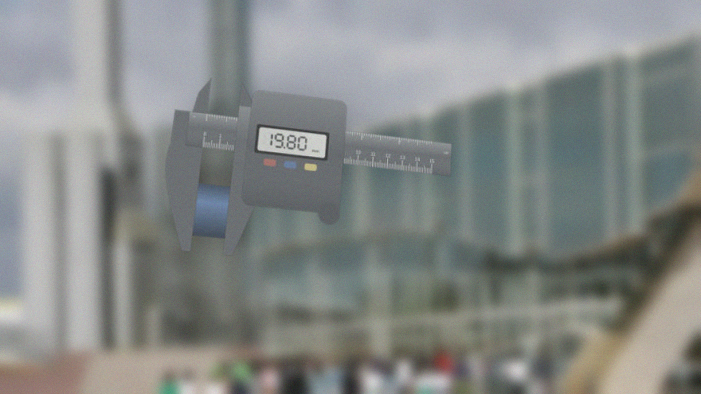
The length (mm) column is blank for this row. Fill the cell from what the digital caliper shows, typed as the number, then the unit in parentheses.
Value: 19.80 (mm)
